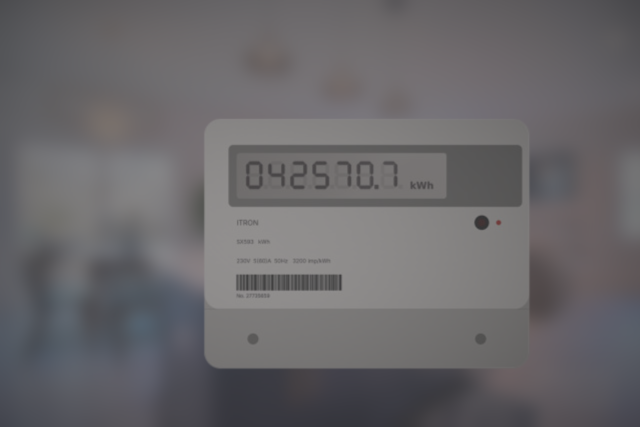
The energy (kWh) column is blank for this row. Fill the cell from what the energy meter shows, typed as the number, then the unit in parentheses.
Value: 42570.7 (kWh)
